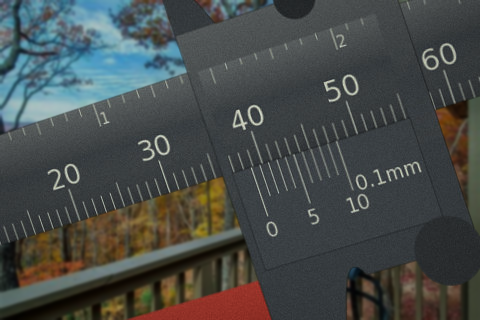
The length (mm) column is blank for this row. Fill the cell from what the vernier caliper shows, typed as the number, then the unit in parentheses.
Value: 38.8 (mm)
